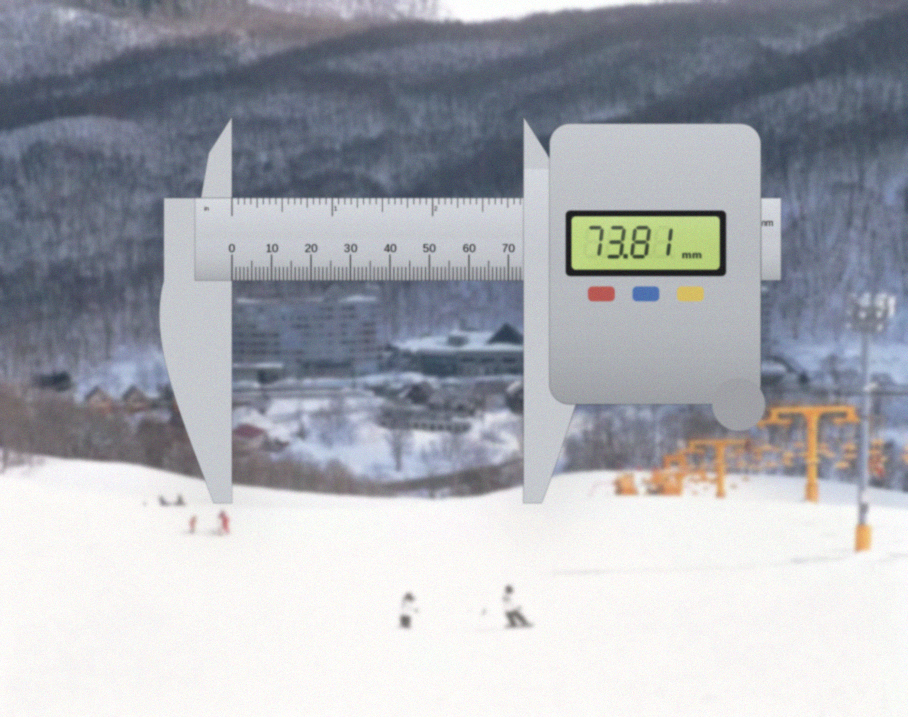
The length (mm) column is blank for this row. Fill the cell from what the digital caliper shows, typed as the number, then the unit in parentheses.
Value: 73.81 (mm)
